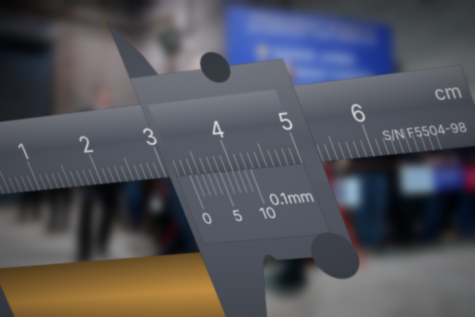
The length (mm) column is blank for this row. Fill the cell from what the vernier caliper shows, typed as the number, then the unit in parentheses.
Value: 33.6 (mm)
